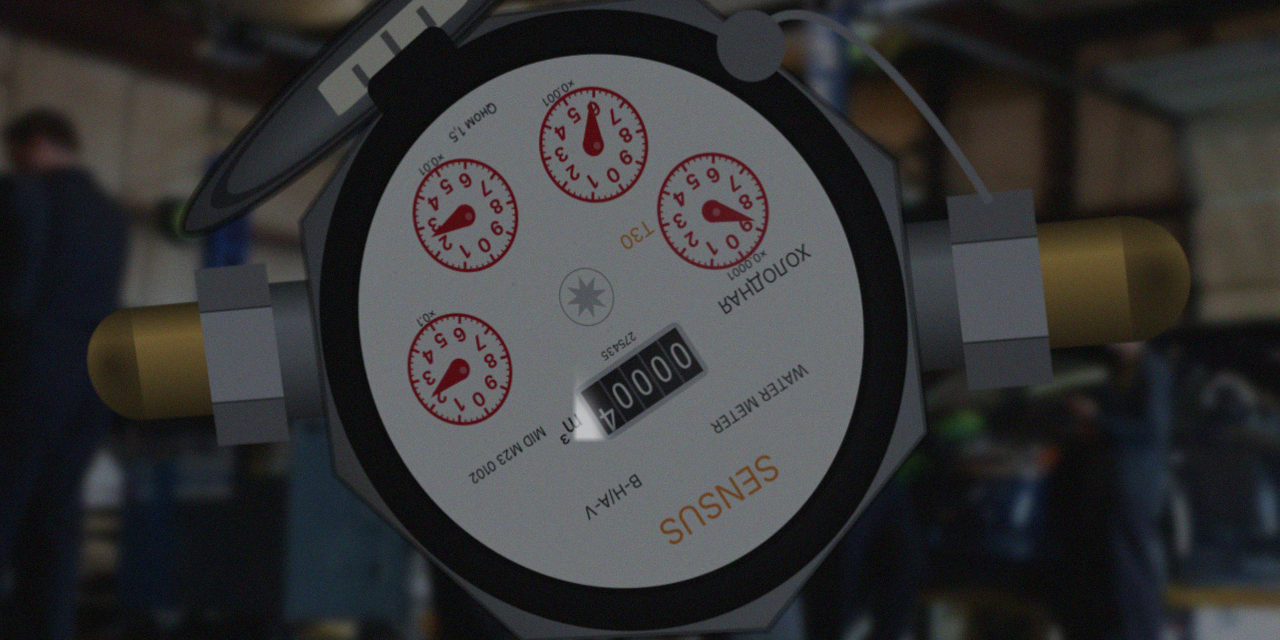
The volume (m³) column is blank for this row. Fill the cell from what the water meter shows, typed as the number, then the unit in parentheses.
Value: 4.2258 (m³)
